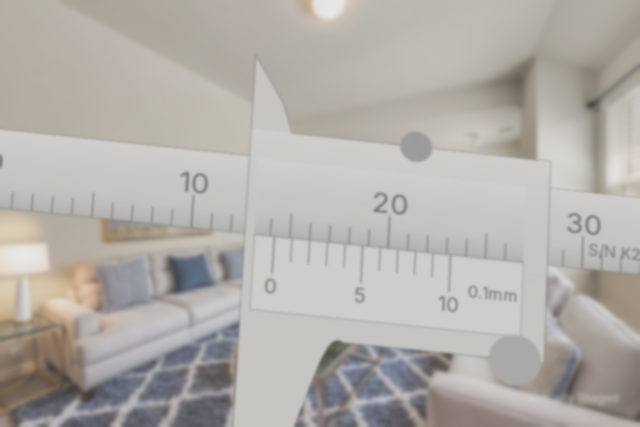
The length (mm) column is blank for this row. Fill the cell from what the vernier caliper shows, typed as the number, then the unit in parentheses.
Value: 14.2 (mm)
